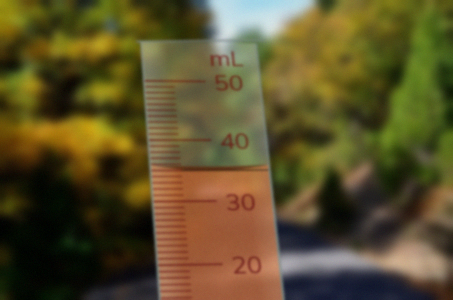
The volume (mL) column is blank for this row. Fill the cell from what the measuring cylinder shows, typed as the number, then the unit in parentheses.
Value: 35 (mL)
